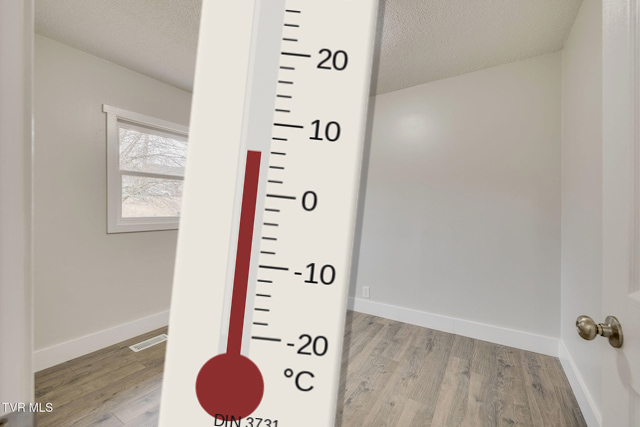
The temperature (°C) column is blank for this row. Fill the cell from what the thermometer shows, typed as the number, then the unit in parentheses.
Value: 6 (°C)
